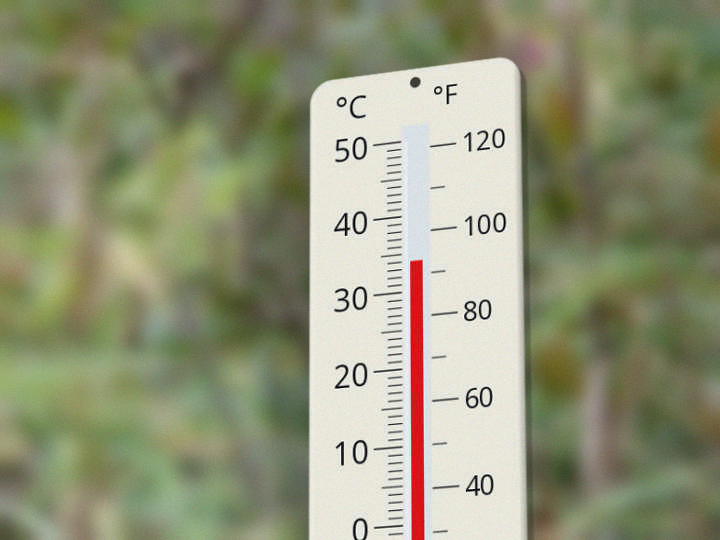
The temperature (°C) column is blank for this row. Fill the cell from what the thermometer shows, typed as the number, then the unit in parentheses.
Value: 34 (°C)
